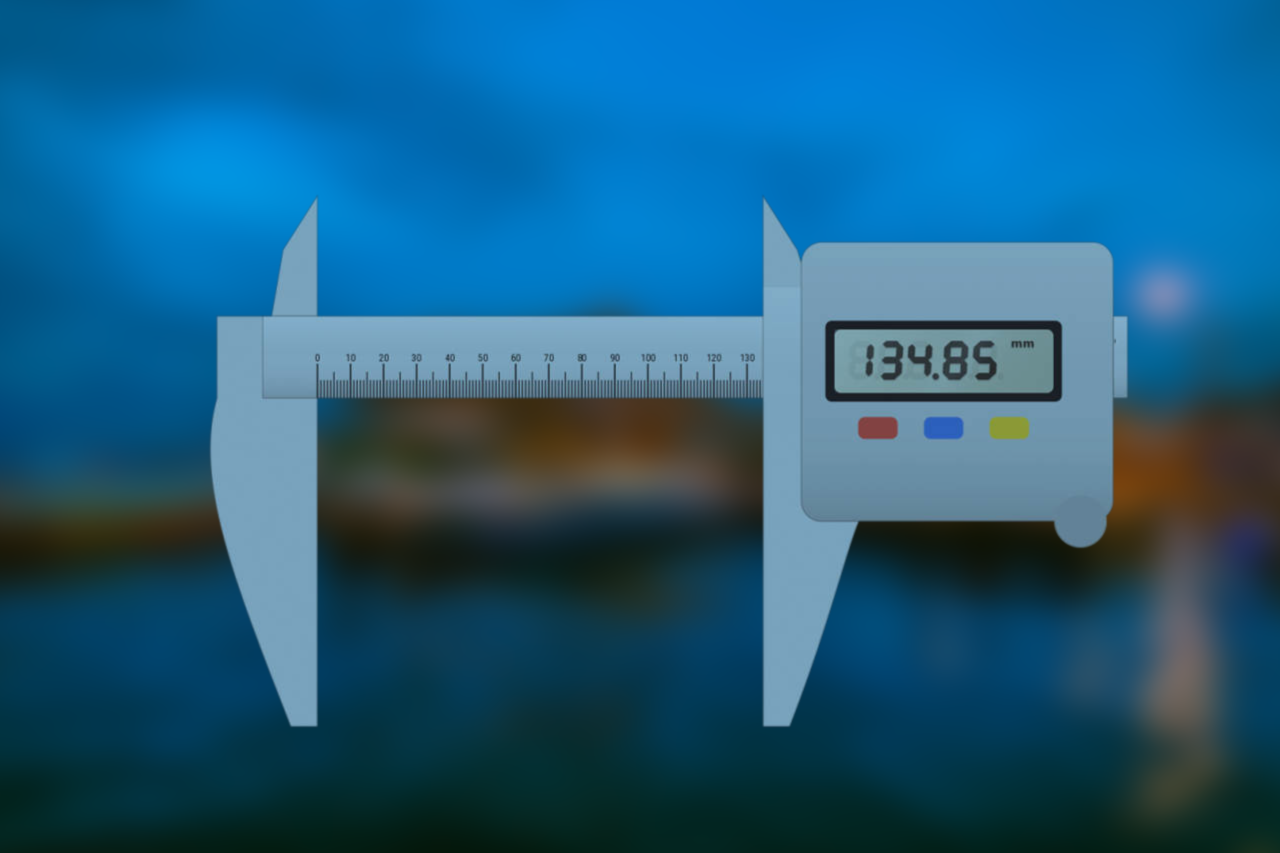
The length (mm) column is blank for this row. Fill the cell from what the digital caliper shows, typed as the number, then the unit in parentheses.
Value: 134.85 (mm)
